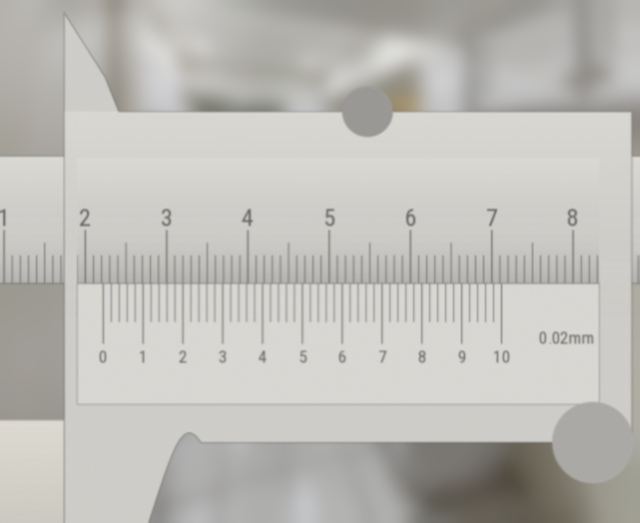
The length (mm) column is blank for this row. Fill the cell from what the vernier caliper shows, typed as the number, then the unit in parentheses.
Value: 22.2 (mm)
